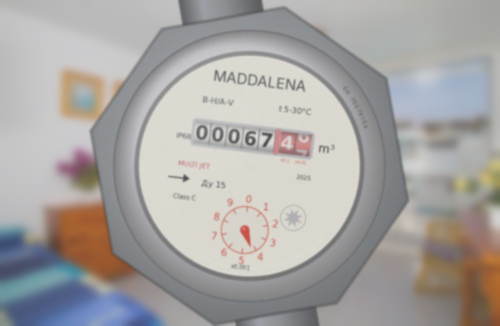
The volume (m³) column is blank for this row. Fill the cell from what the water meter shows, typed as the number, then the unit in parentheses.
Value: 67.464 (m³)
